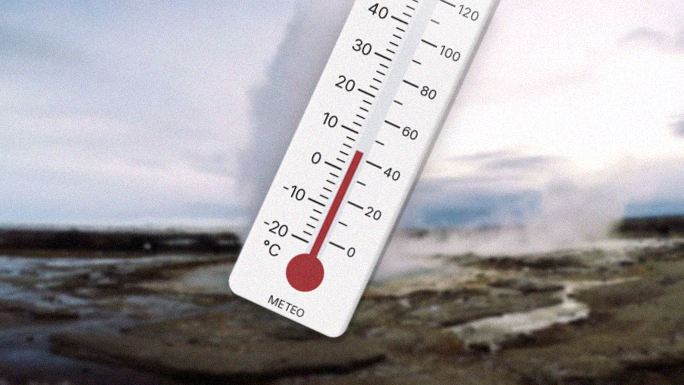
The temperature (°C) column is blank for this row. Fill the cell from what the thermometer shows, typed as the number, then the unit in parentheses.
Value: 6 (°C)
